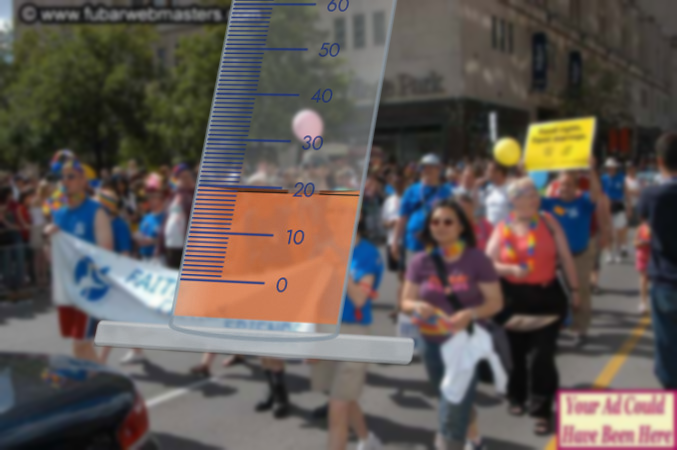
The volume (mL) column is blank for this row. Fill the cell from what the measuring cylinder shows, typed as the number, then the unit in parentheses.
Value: 19 (mL)
